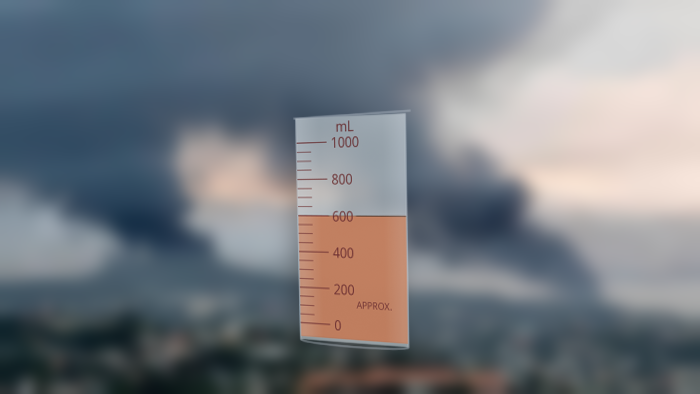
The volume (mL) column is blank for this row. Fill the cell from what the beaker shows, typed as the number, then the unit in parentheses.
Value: 600 (mL)
